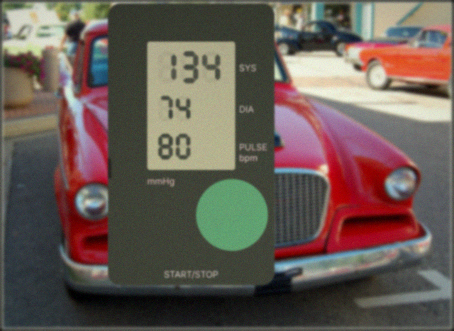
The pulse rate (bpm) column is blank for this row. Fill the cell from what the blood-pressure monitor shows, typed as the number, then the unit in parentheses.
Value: 80 (bpm)
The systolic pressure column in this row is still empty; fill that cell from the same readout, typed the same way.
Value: 134 (mmHg)
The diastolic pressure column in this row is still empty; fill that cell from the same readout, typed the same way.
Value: 74 (mmHg)
